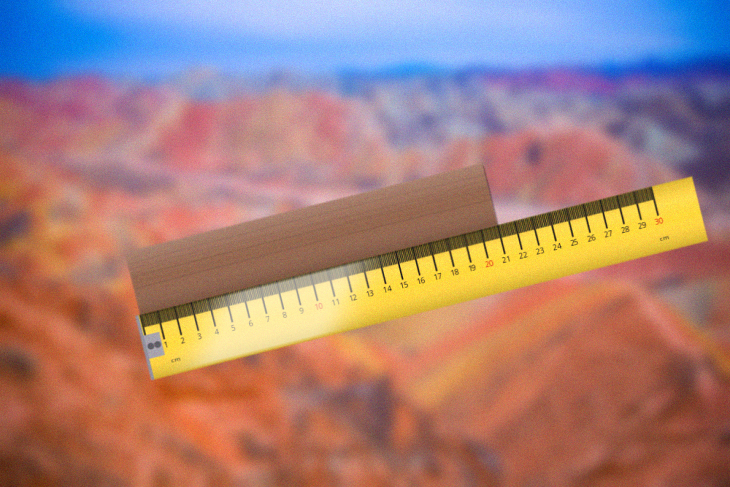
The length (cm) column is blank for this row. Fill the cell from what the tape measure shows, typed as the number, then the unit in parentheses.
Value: 21 (cm)
